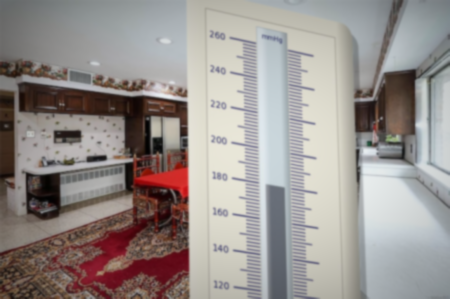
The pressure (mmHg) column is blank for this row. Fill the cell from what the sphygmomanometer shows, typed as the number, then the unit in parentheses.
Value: 180 (mmHg)
